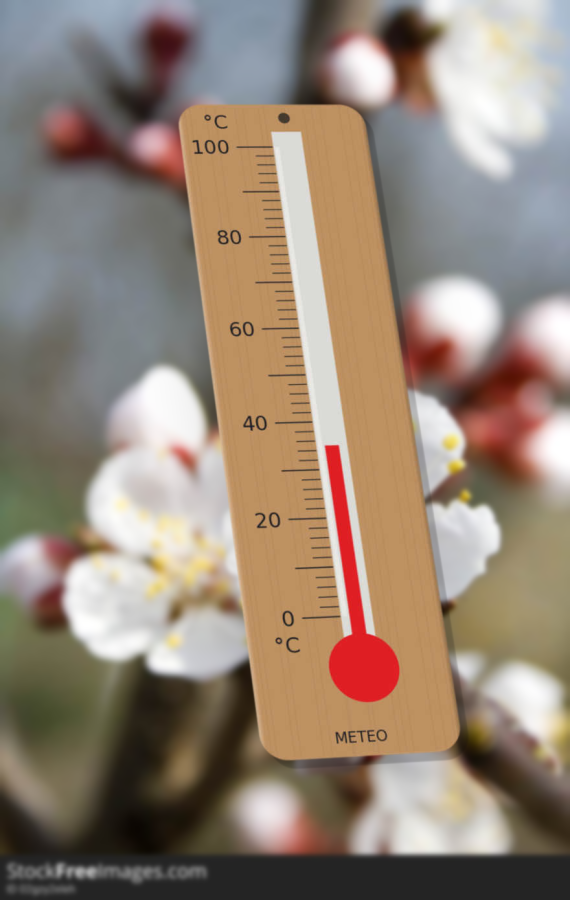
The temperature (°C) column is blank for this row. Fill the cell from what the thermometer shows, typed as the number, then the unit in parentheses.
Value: 35 (°C)
